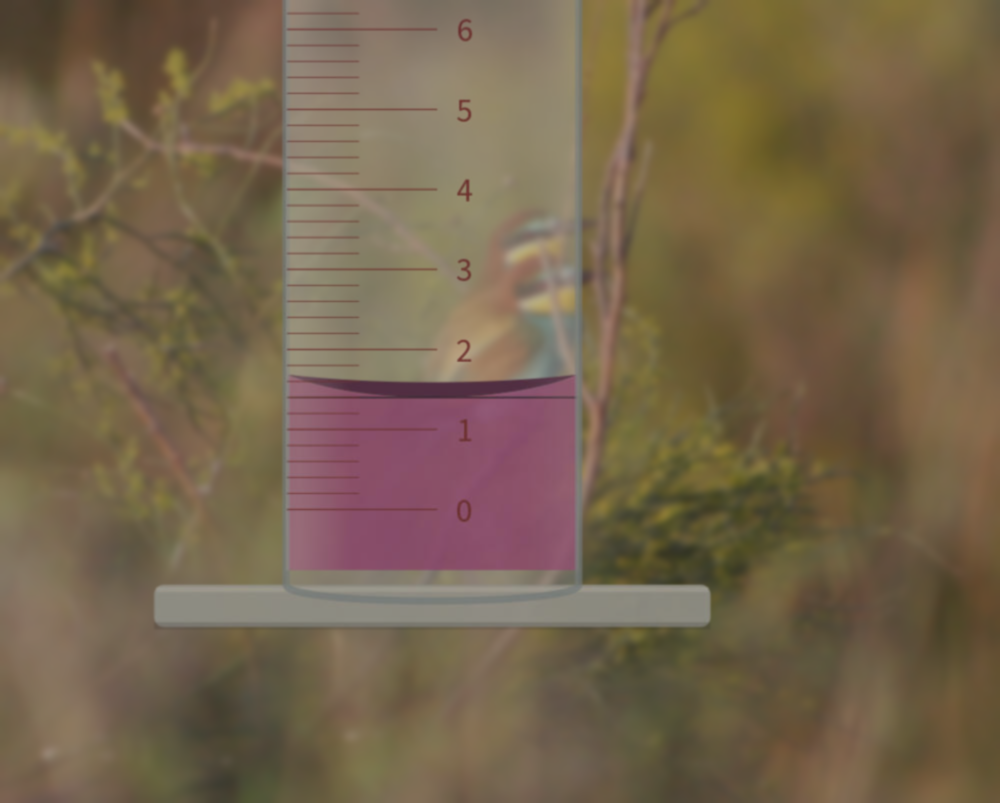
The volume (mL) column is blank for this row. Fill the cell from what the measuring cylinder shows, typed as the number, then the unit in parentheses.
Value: 1.4 (mL)
